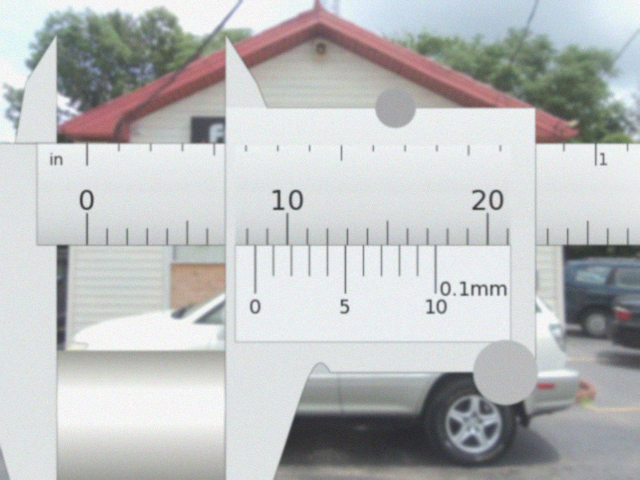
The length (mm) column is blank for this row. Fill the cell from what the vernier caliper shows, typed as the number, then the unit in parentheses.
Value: 8.4 (mm)
